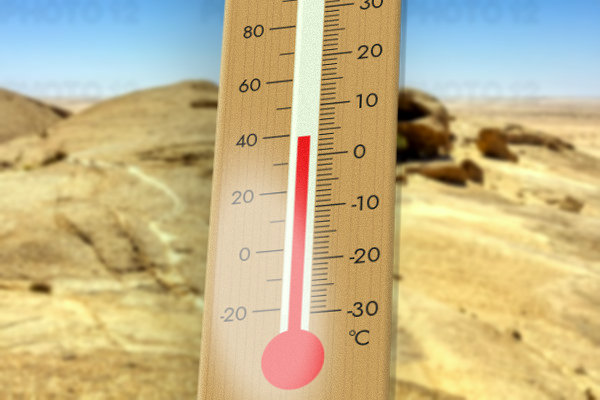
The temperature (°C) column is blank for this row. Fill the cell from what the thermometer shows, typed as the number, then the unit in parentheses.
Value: 4 (°C)
